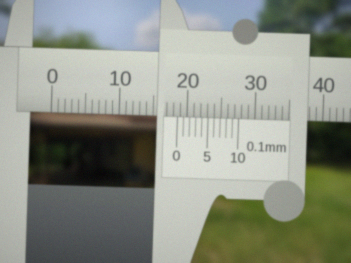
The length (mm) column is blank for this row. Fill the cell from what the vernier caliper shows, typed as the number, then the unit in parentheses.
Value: 18.6 (mm)
